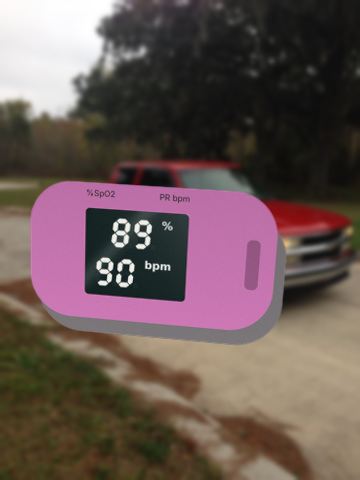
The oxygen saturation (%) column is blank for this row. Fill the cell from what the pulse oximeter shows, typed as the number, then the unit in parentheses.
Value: 89 (%)
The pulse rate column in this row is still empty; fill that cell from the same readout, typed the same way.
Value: 90 (bpm)
